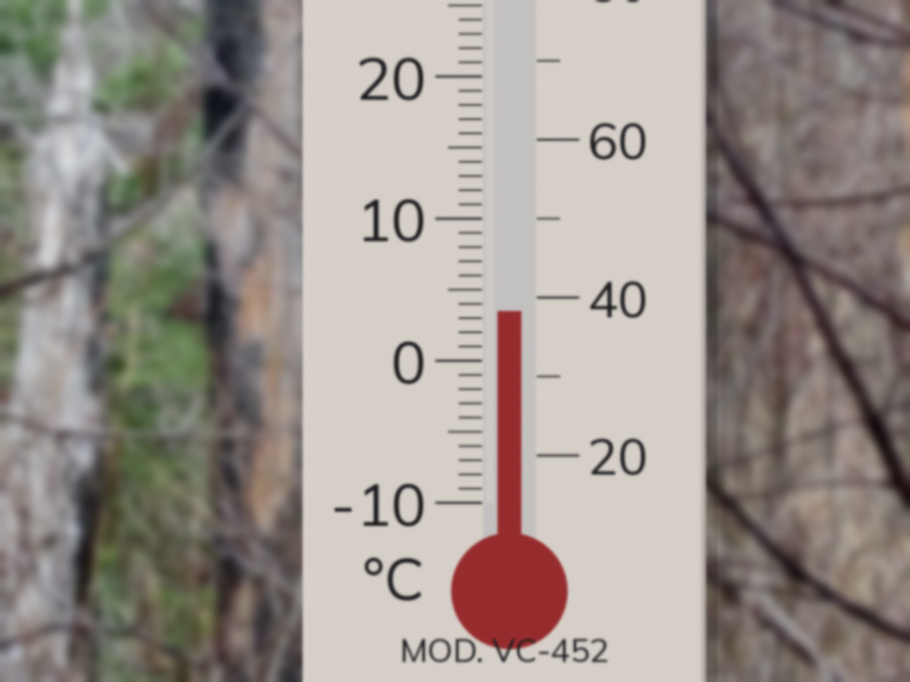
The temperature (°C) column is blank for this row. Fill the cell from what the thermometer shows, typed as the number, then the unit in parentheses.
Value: 3.5 (°C)
